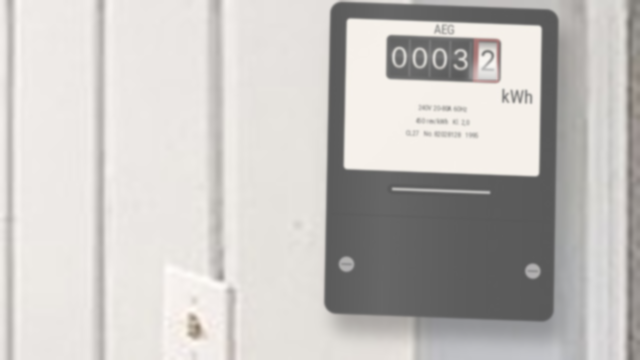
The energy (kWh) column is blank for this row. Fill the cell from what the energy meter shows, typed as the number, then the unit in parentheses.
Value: 3.2 (kWh)
